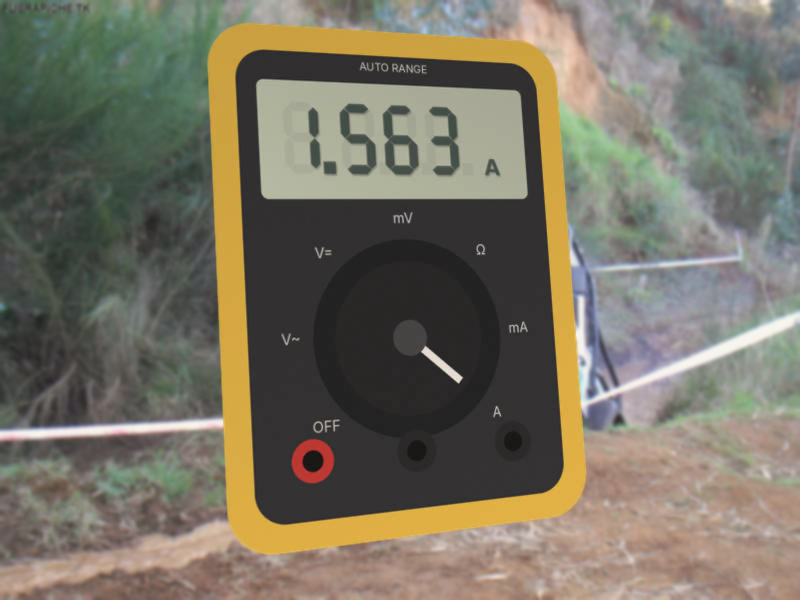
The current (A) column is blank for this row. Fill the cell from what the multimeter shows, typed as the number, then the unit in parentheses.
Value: 1.563 (A)
